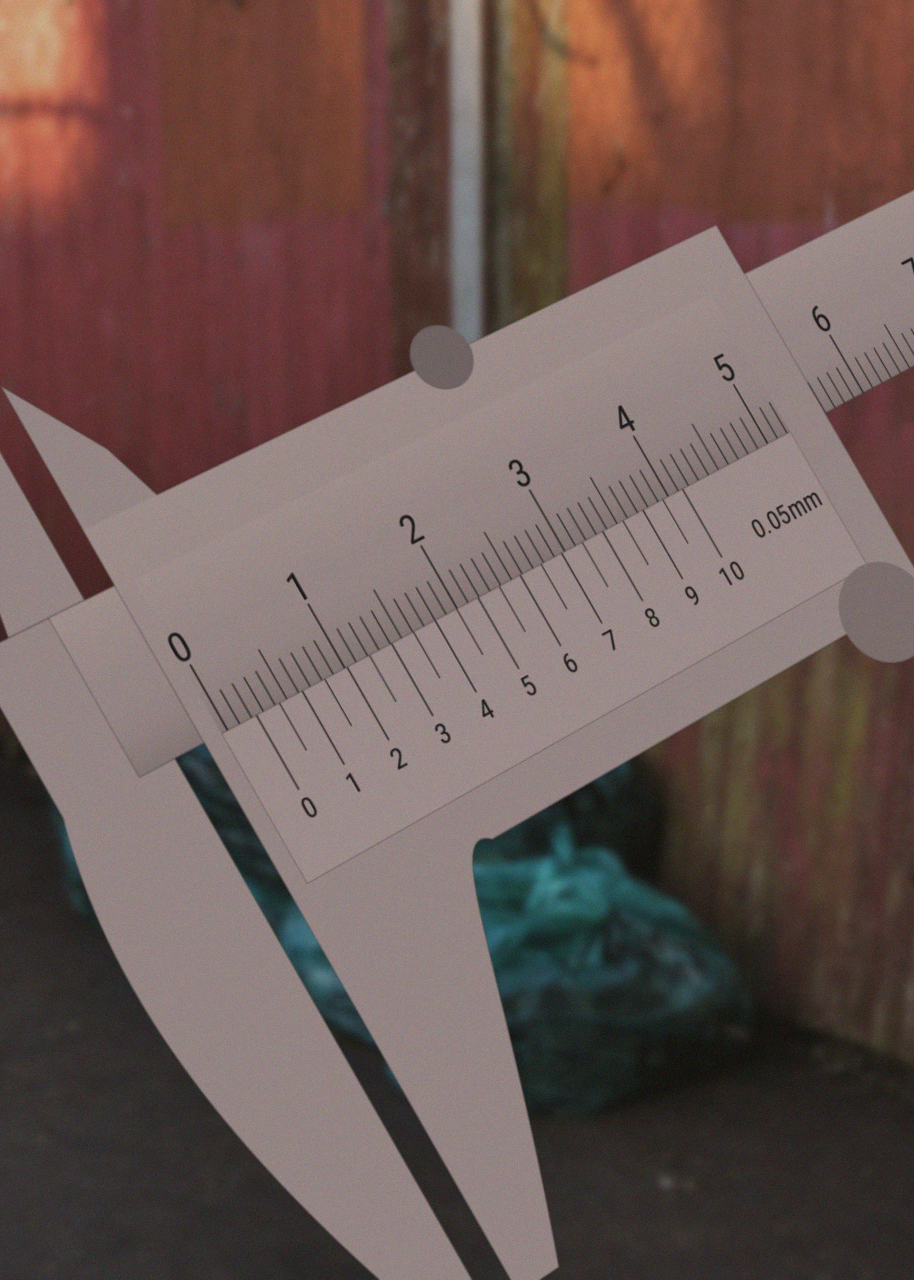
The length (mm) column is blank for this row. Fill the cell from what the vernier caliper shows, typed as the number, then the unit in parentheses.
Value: 2.4 (mm)
